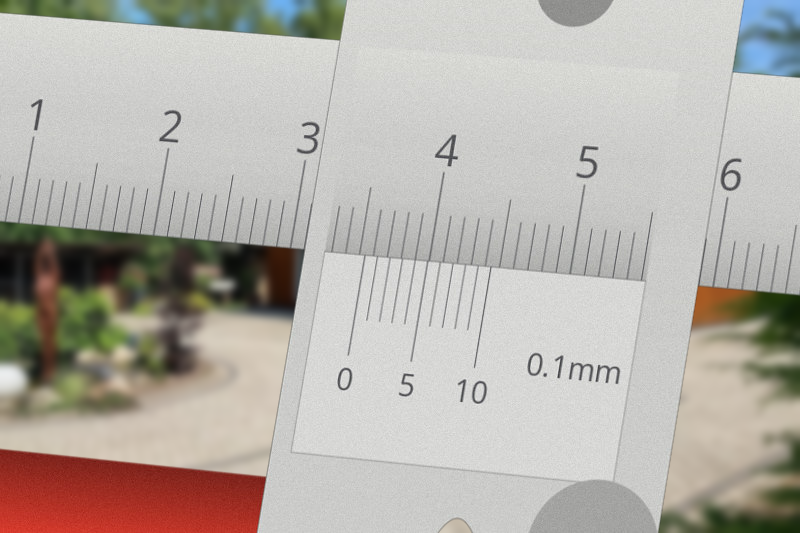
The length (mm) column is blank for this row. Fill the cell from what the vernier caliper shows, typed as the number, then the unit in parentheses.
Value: 35.4 (mm)
